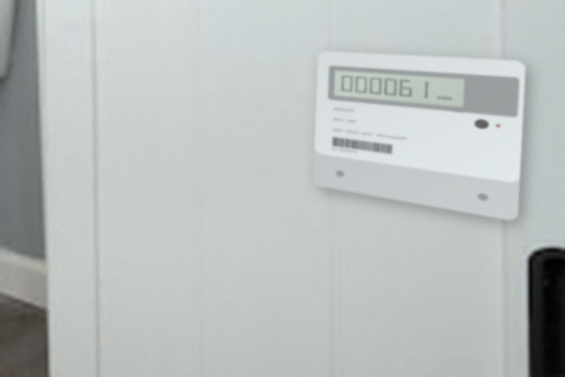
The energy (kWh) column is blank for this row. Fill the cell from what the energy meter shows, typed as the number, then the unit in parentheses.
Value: 61 (kWh)
